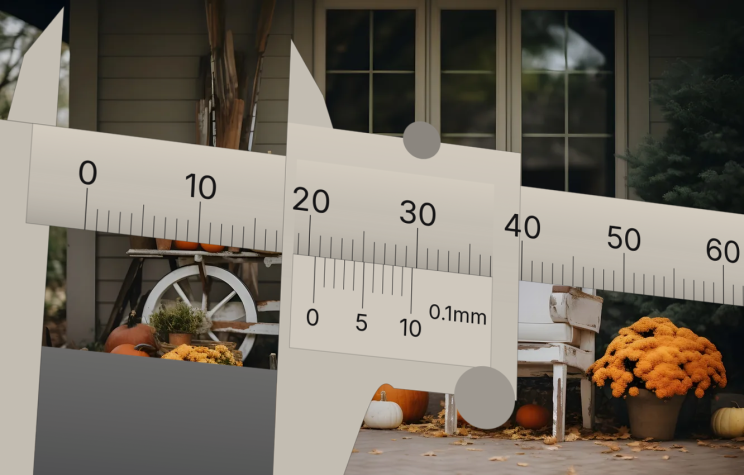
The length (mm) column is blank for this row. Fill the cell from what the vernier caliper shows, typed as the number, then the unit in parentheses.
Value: 20.6 (mm)
